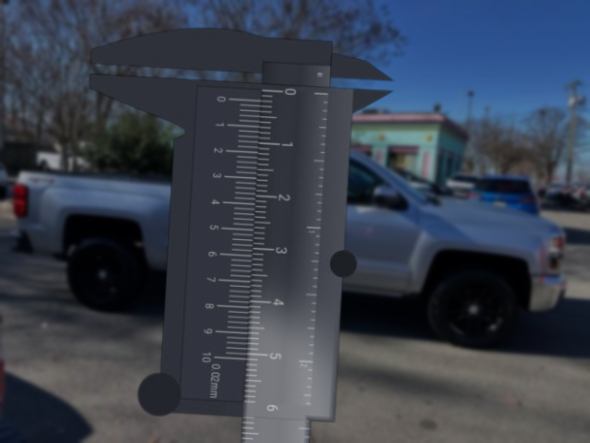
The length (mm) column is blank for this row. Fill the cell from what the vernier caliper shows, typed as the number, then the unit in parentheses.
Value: 2.0 (mm)
